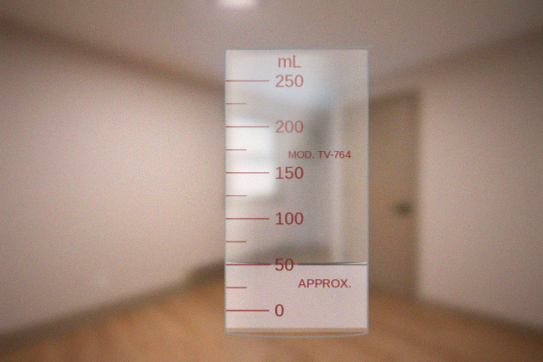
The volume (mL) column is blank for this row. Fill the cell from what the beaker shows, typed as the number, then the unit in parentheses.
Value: 50 (mL)
